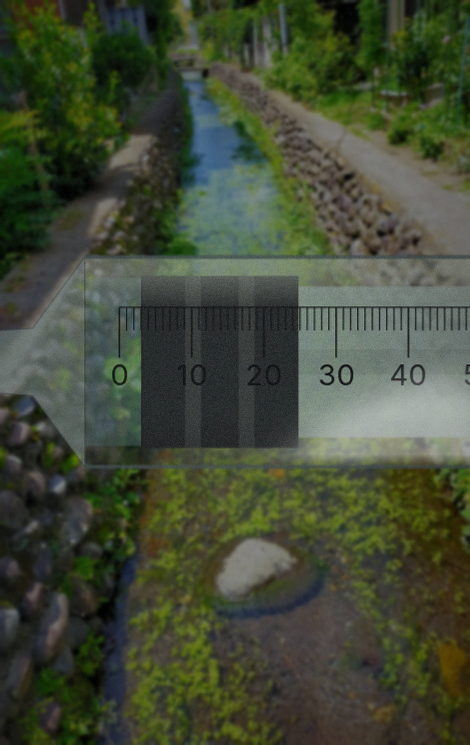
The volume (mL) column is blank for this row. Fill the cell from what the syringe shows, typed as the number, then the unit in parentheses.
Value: 3 (mL)
